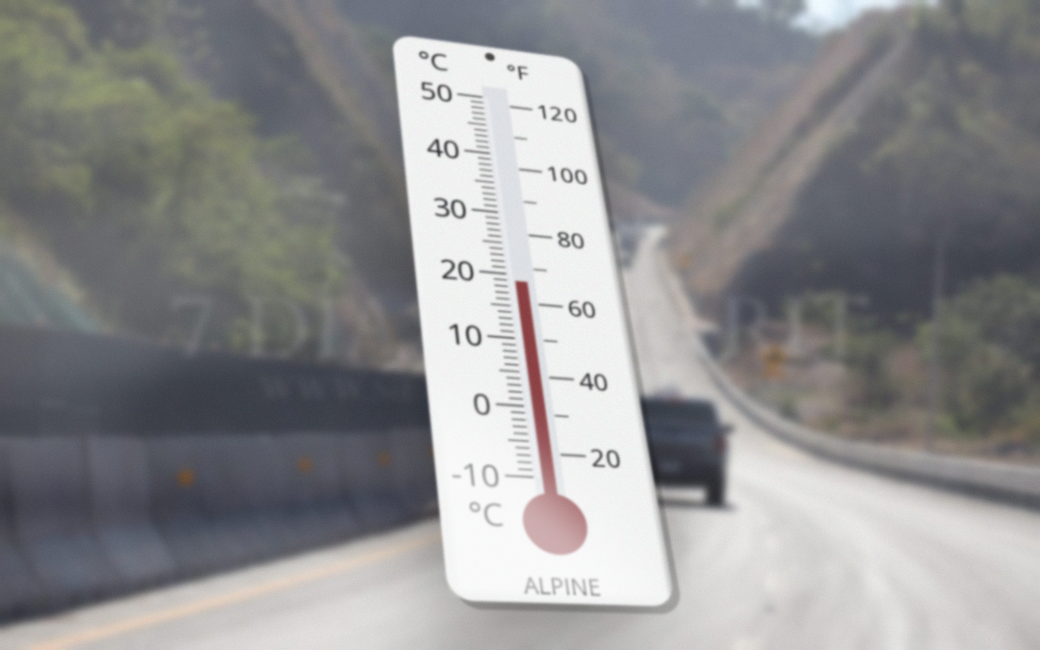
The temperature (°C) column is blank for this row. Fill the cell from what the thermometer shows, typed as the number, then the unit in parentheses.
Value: 19 (°C)
